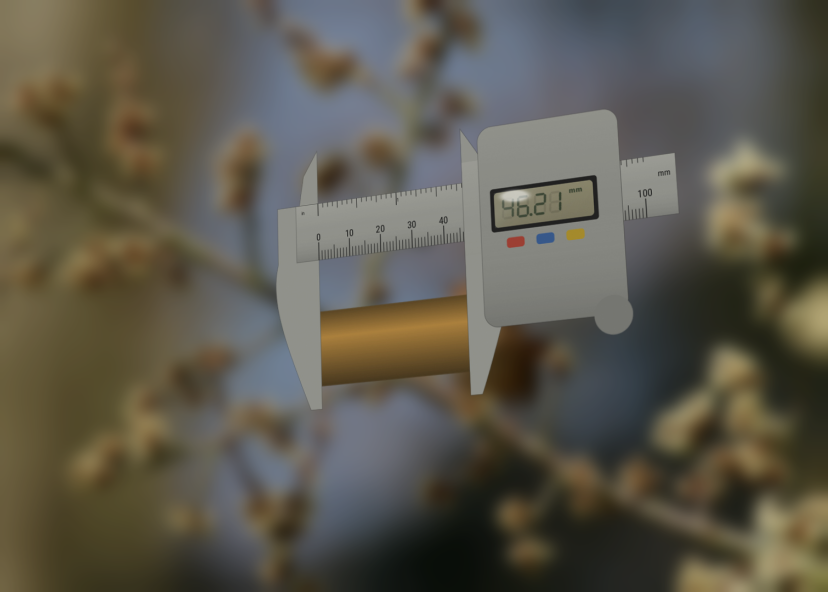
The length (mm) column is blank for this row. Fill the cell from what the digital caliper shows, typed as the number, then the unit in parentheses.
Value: 46.21 (mm)
